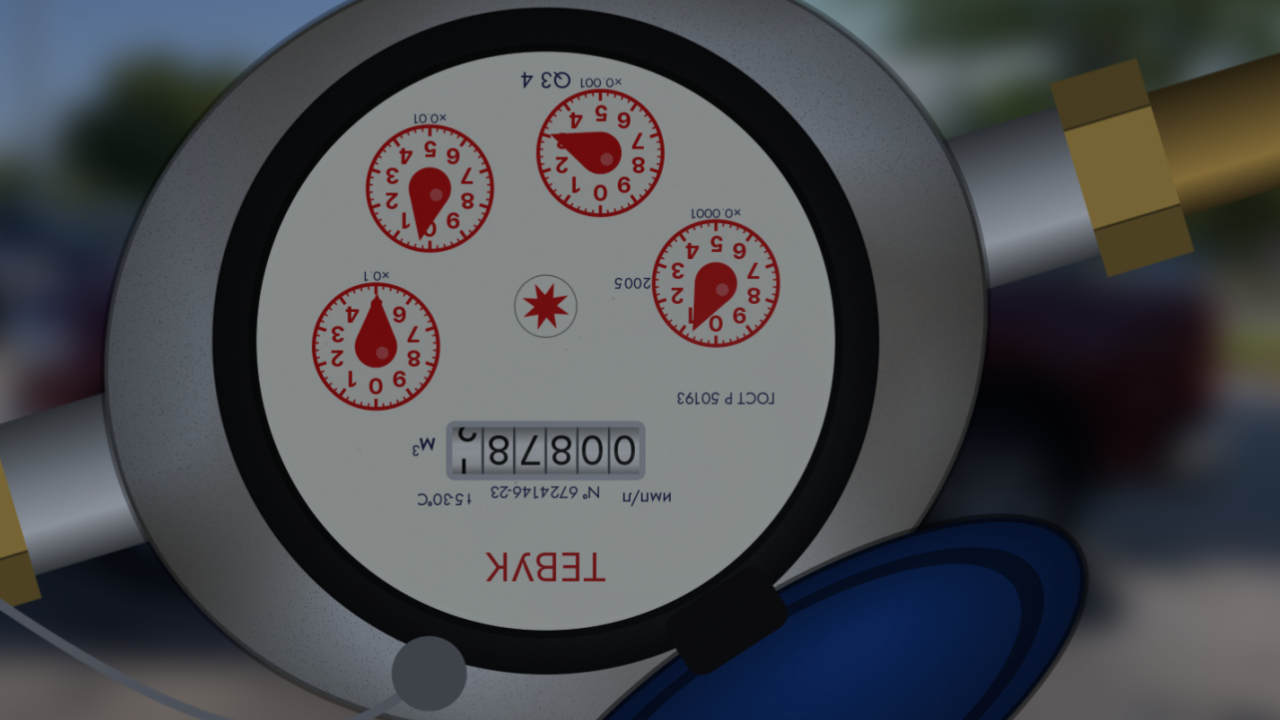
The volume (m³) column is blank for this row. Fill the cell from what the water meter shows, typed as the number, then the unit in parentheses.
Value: 8781.5030 (m³)
